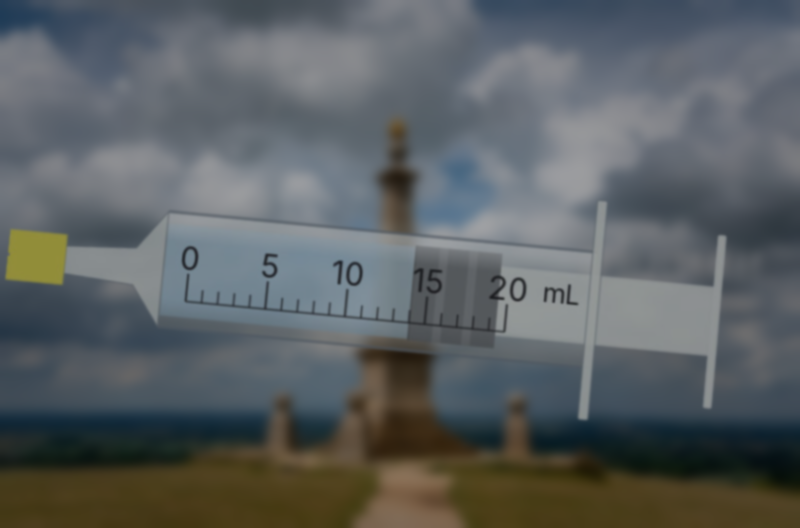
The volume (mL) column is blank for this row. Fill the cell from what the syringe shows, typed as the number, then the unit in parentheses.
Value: 14 (mL)
